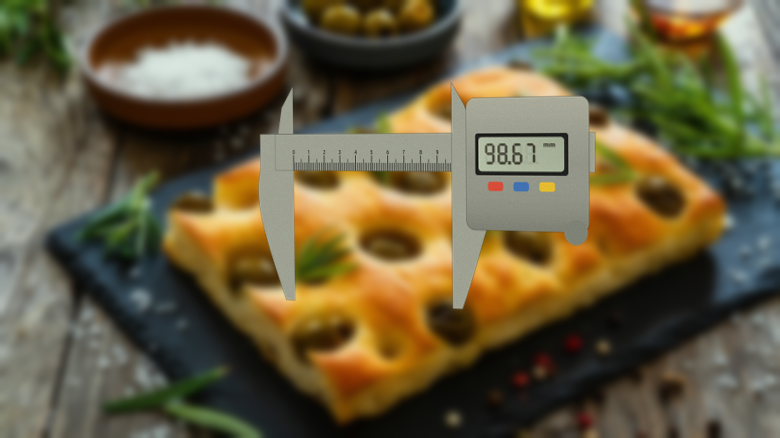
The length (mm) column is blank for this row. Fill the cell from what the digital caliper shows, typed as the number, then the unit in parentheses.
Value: 98.67 (mm)
